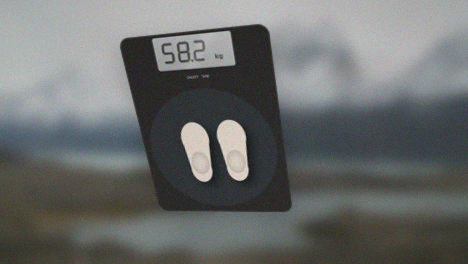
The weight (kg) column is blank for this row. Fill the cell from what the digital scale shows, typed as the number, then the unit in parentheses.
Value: 58.2 (kg)
